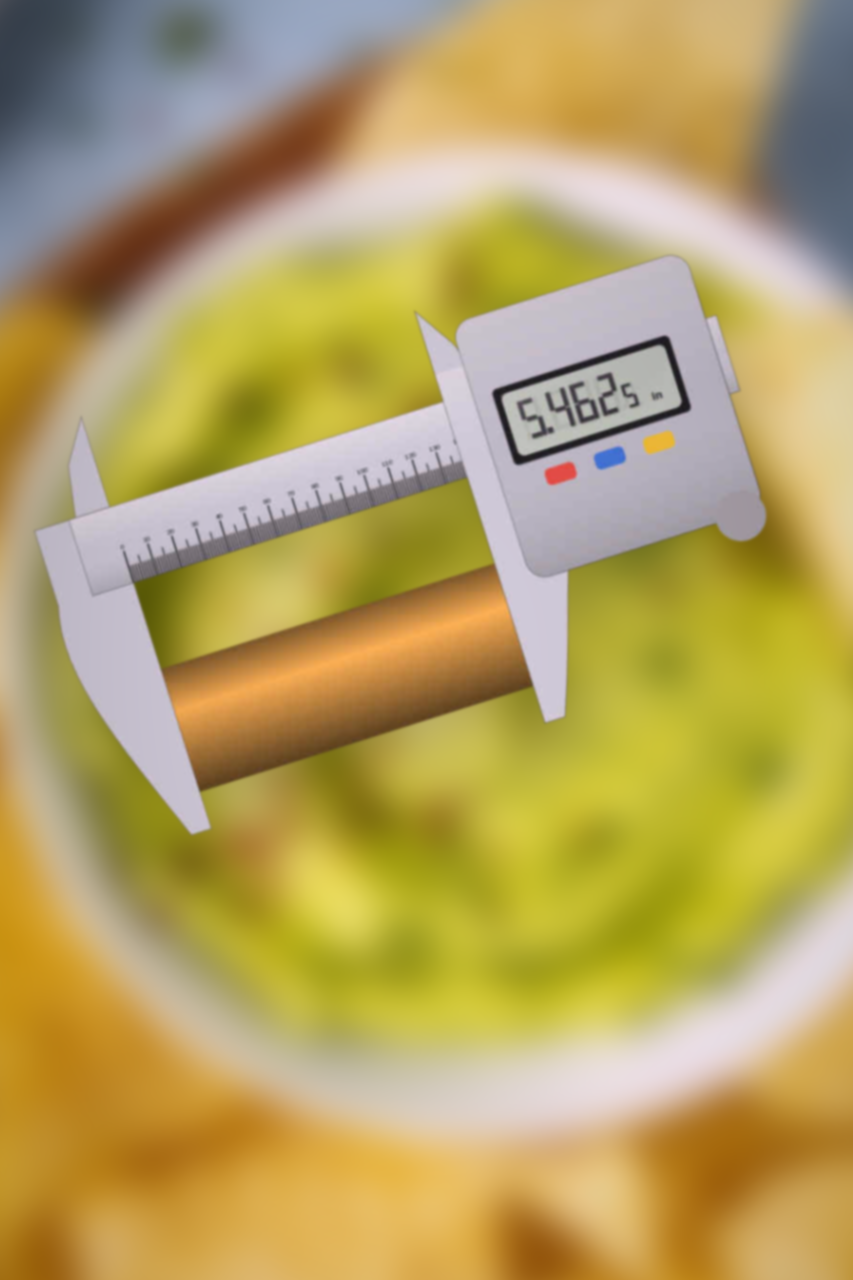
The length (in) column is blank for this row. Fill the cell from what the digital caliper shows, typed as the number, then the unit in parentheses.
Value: 5.4625 (in)
